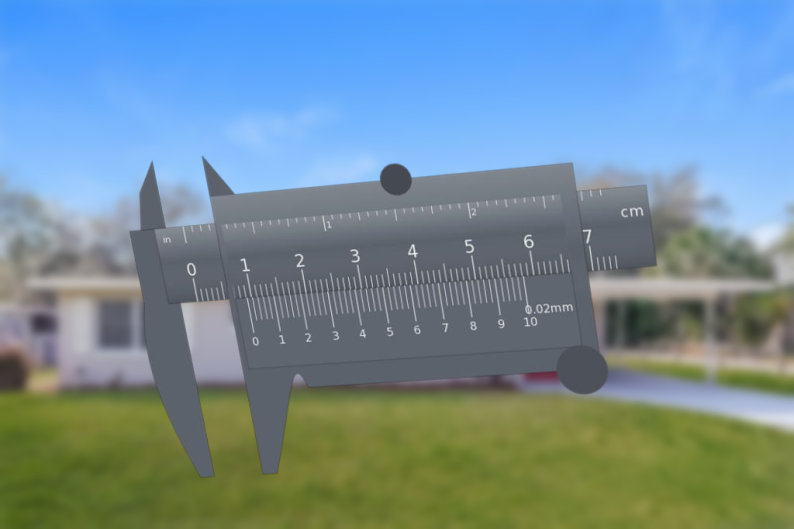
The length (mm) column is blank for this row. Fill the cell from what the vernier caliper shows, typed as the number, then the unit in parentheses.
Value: 9.2 (mm)
